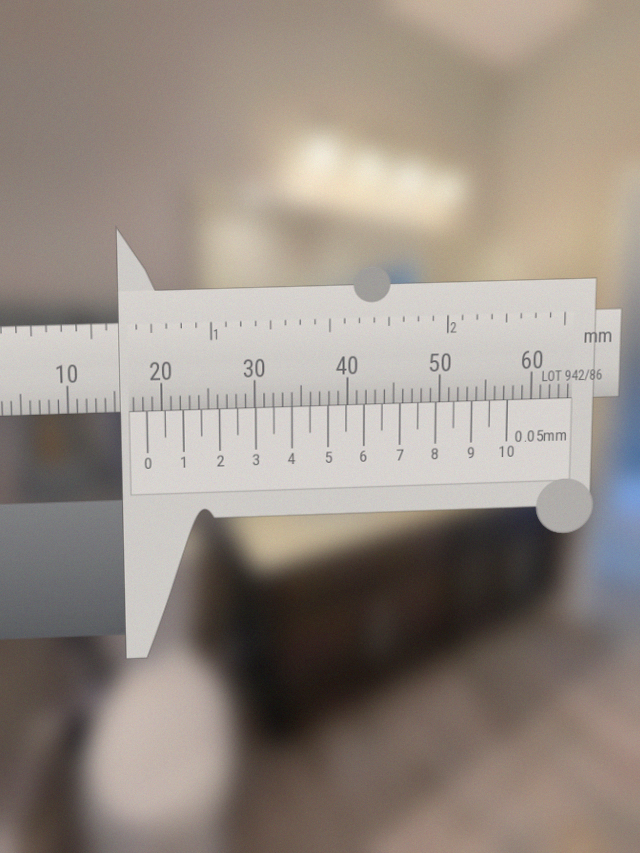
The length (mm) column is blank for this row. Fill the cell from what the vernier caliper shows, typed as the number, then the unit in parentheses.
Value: 18.4 (mm)
